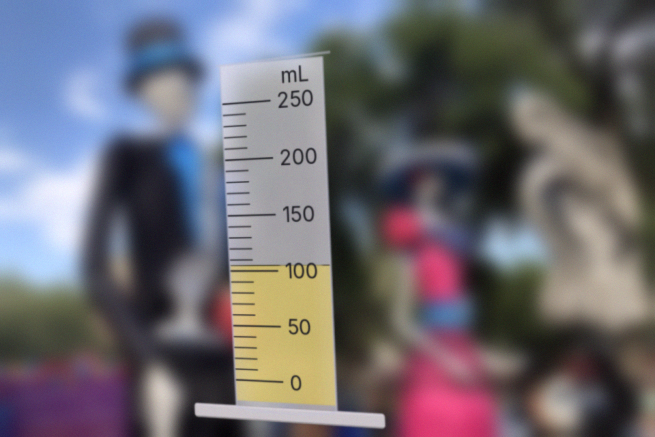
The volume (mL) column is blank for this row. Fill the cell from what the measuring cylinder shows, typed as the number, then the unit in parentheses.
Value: 105 (mL)
